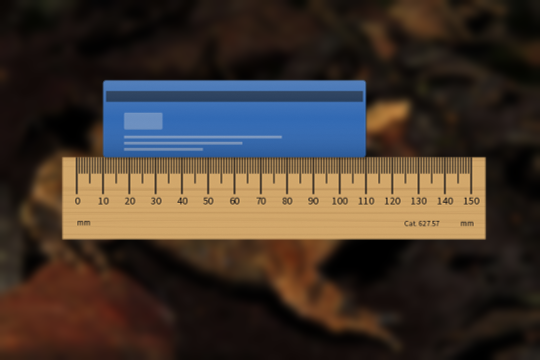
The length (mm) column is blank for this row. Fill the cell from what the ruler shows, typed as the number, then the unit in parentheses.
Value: 100 (mm)
